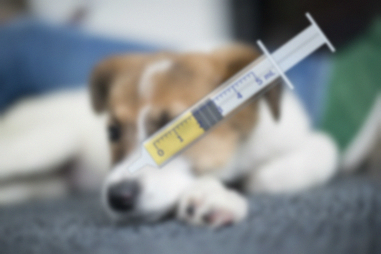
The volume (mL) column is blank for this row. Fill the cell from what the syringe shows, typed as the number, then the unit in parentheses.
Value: 2 (mL)
